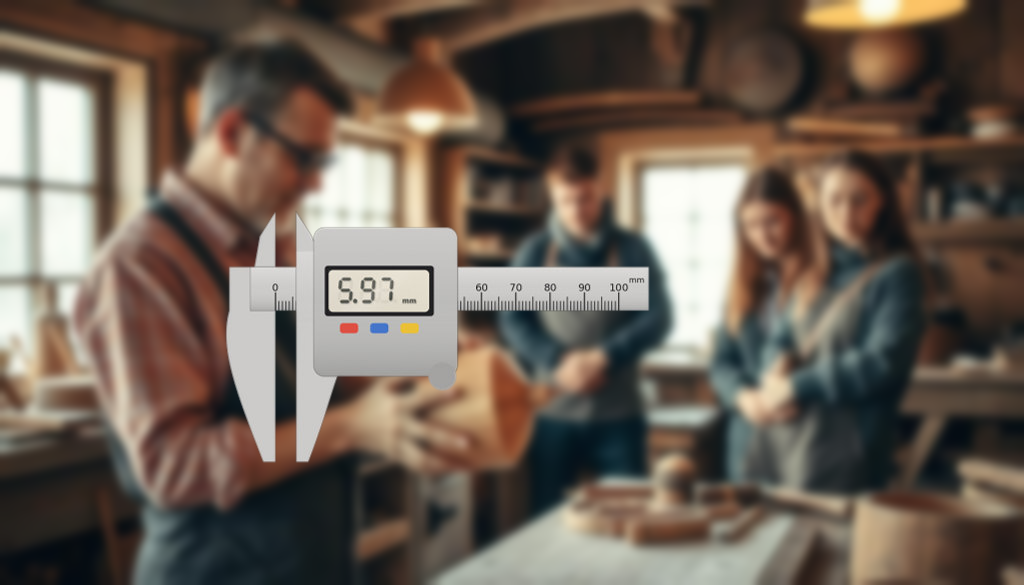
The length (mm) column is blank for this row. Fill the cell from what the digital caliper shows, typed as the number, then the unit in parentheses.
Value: 5.97 (mm)
